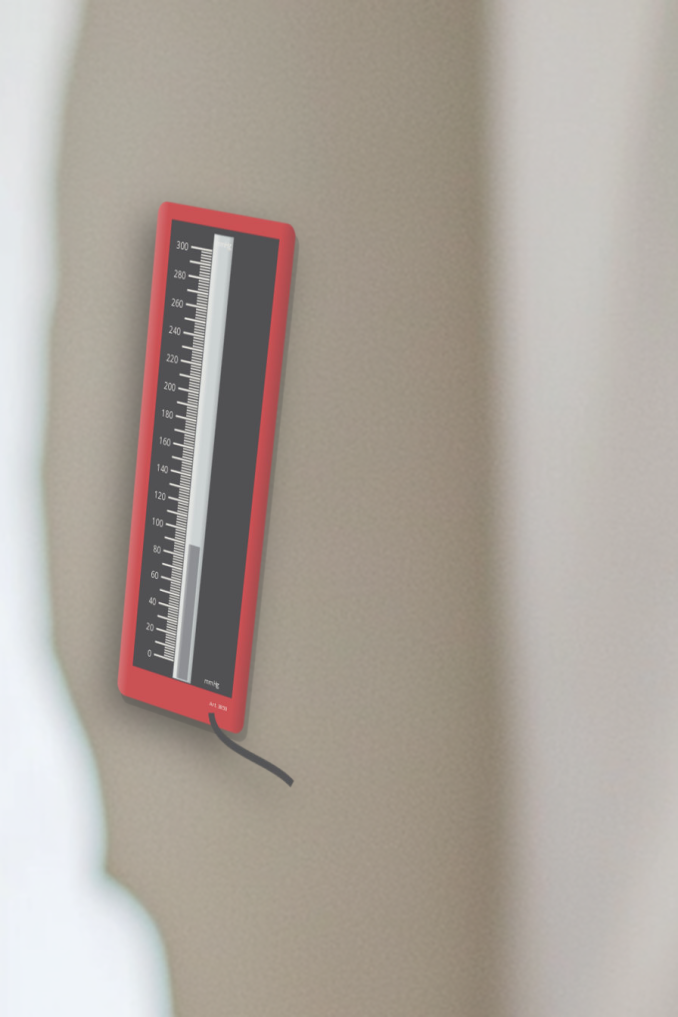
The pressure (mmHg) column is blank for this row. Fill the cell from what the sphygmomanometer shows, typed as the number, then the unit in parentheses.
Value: 90 (mmHg)
